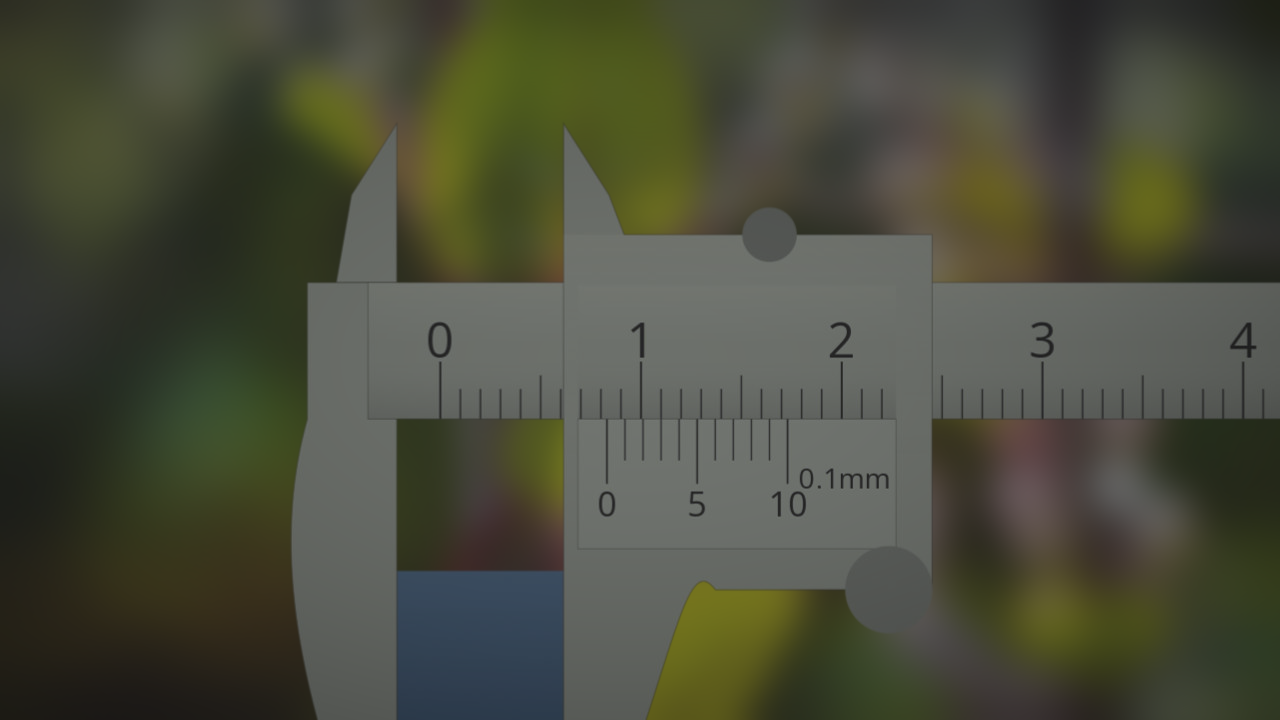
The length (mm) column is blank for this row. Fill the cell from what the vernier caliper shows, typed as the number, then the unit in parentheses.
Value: 8.3 (mm)
